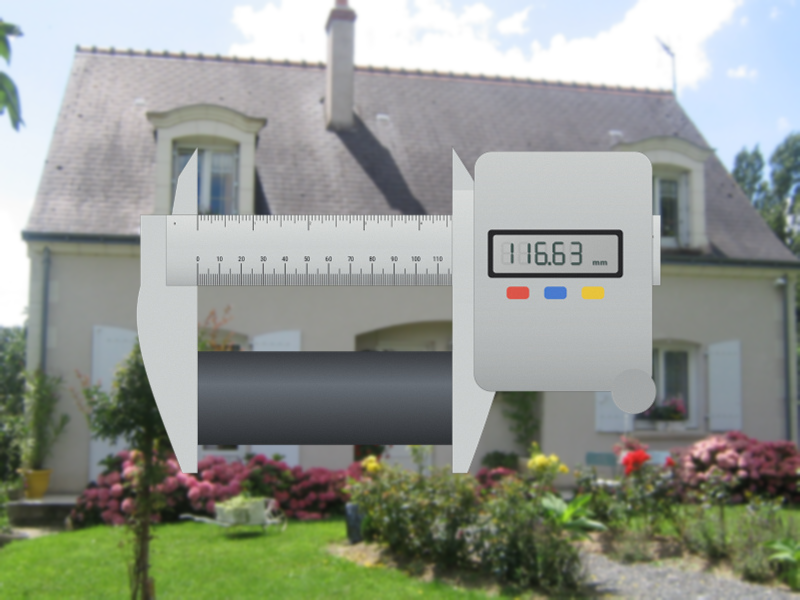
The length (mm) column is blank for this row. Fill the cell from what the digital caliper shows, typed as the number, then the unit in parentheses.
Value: 116.63 (mm)
